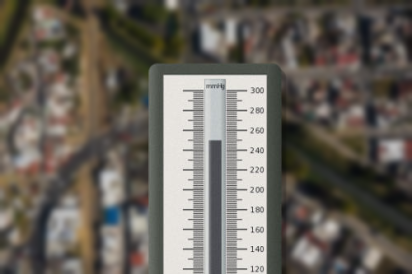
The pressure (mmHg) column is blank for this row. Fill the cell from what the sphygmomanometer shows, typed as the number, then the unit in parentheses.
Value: 250 (mmHg)
